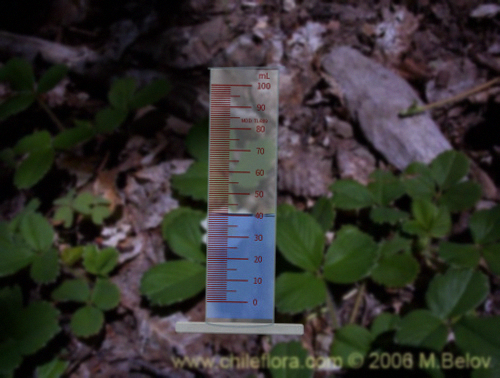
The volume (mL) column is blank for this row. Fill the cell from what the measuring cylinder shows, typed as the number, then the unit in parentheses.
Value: 40 (mL)
